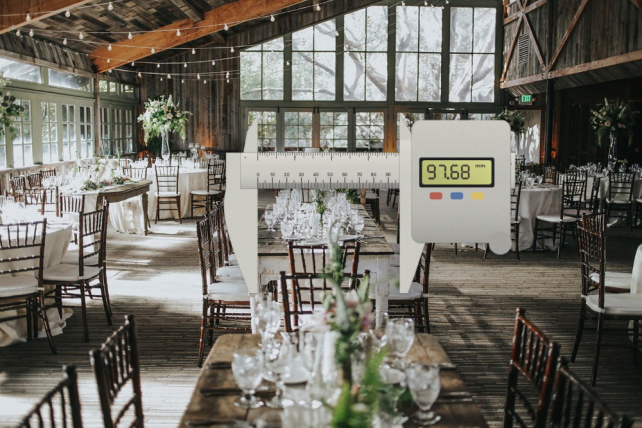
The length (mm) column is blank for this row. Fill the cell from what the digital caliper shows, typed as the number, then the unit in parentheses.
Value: 97.68 (mm)
